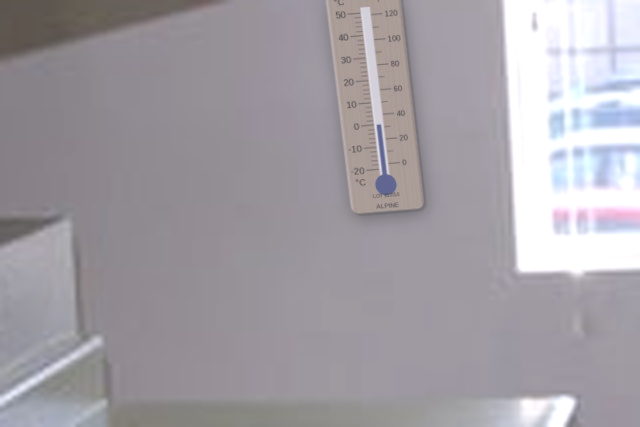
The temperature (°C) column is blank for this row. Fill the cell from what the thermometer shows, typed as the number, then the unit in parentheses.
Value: 0 (°C)
